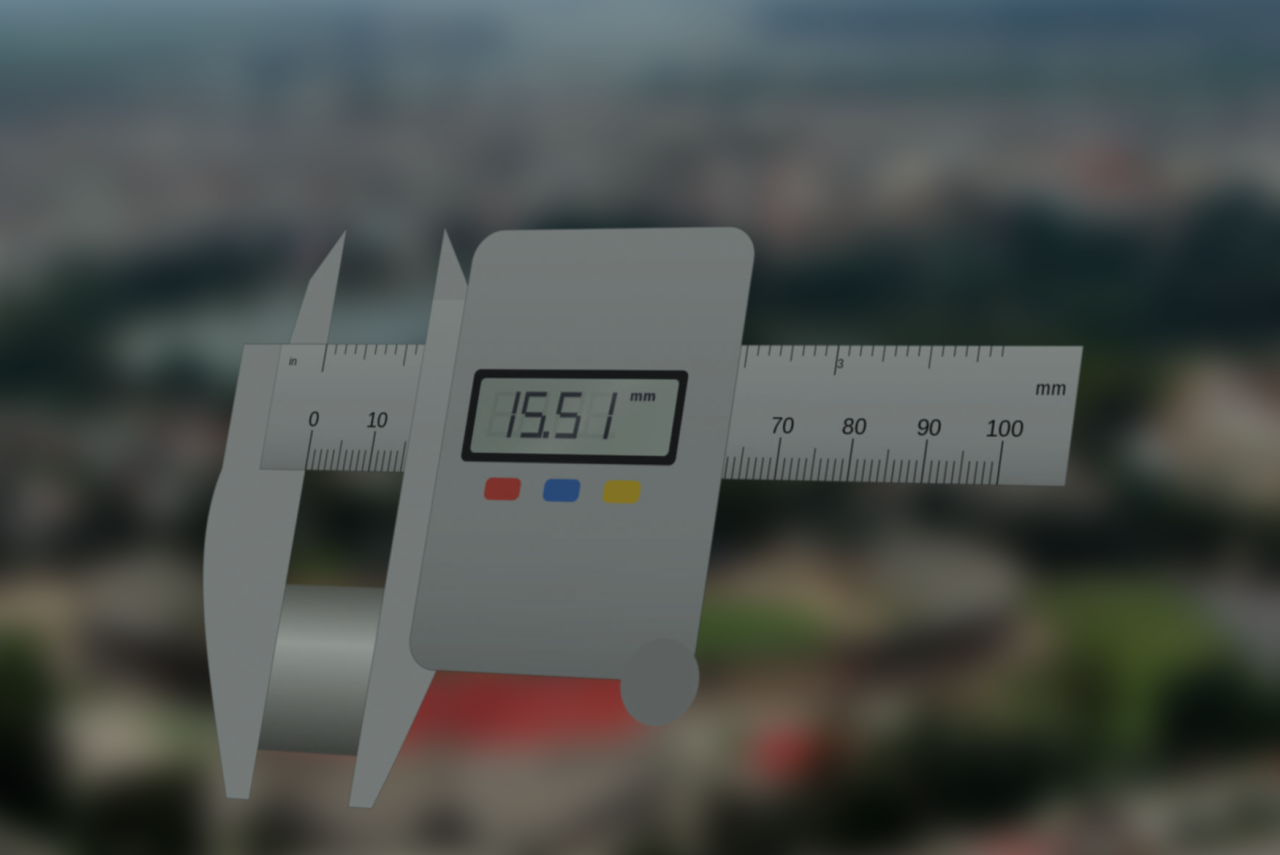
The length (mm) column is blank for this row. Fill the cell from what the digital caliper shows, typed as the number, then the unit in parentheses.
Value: 15.51 (mm)
